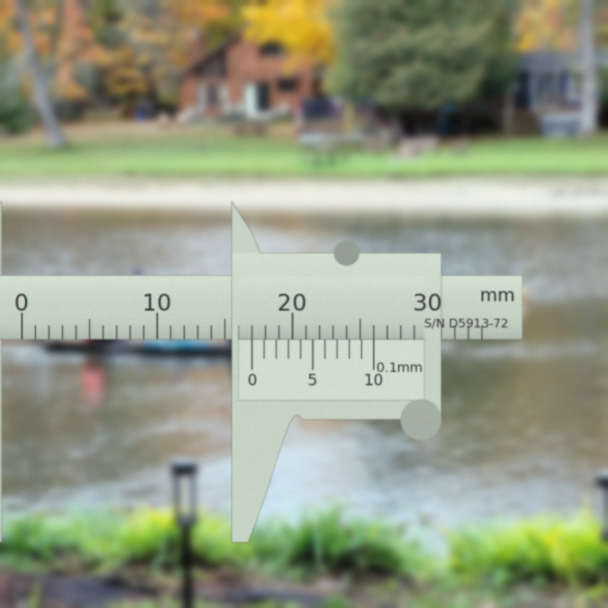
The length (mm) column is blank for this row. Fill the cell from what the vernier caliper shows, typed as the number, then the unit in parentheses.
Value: 17.0 (mm)
